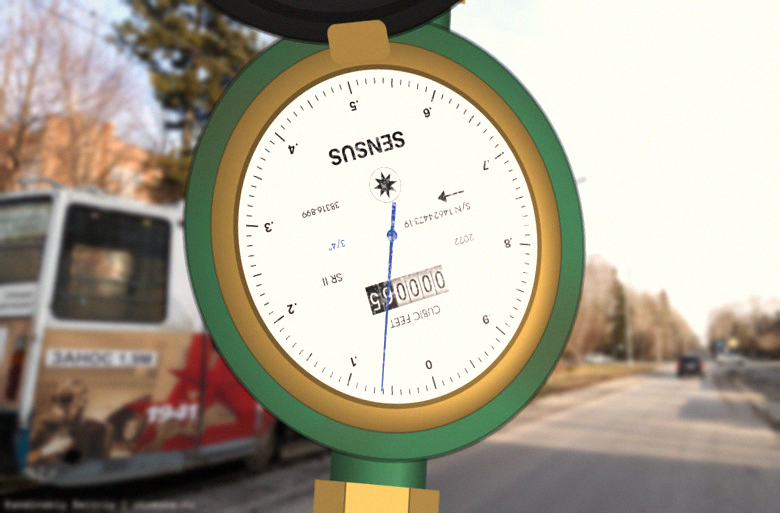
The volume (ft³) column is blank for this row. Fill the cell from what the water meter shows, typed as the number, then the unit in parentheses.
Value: 65.06 (ft³)
